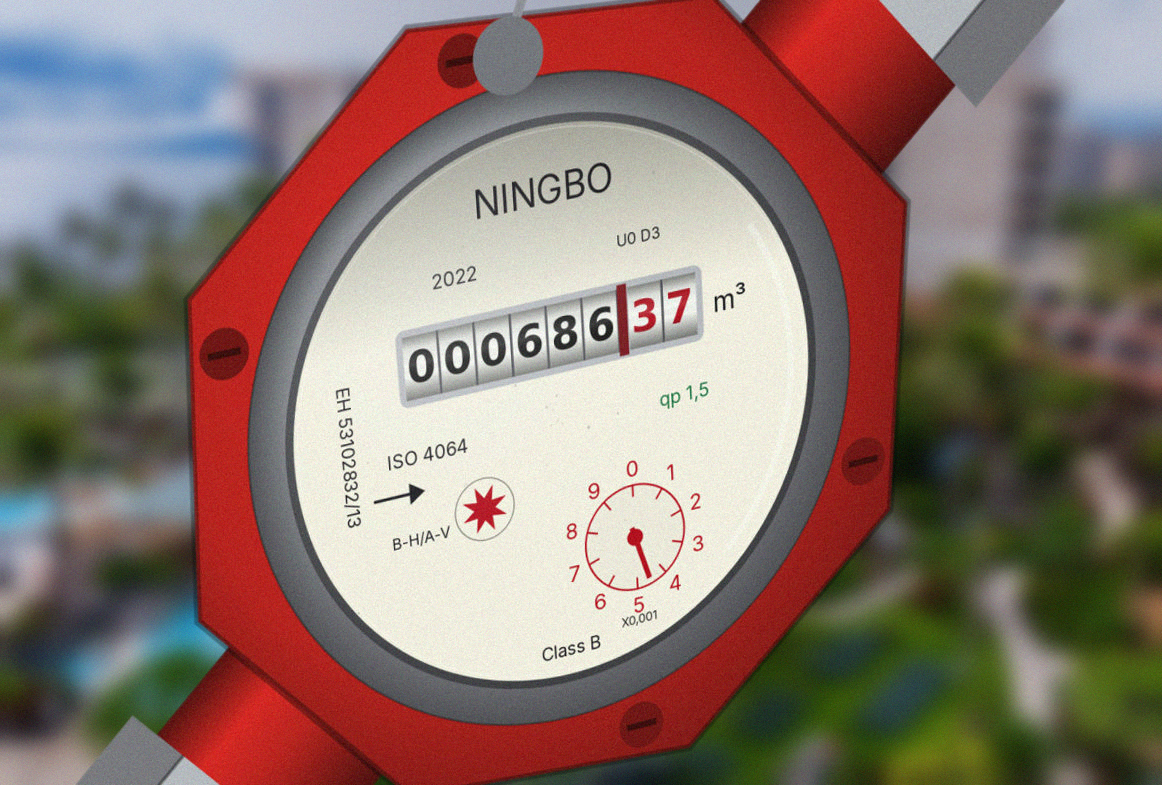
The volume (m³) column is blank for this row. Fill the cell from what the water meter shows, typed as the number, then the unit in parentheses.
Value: 686.374 (m³)
